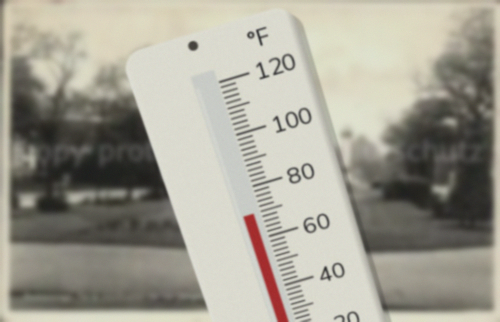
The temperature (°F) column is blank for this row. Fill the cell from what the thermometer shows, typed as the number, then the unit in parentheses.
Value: 70 (°F)
